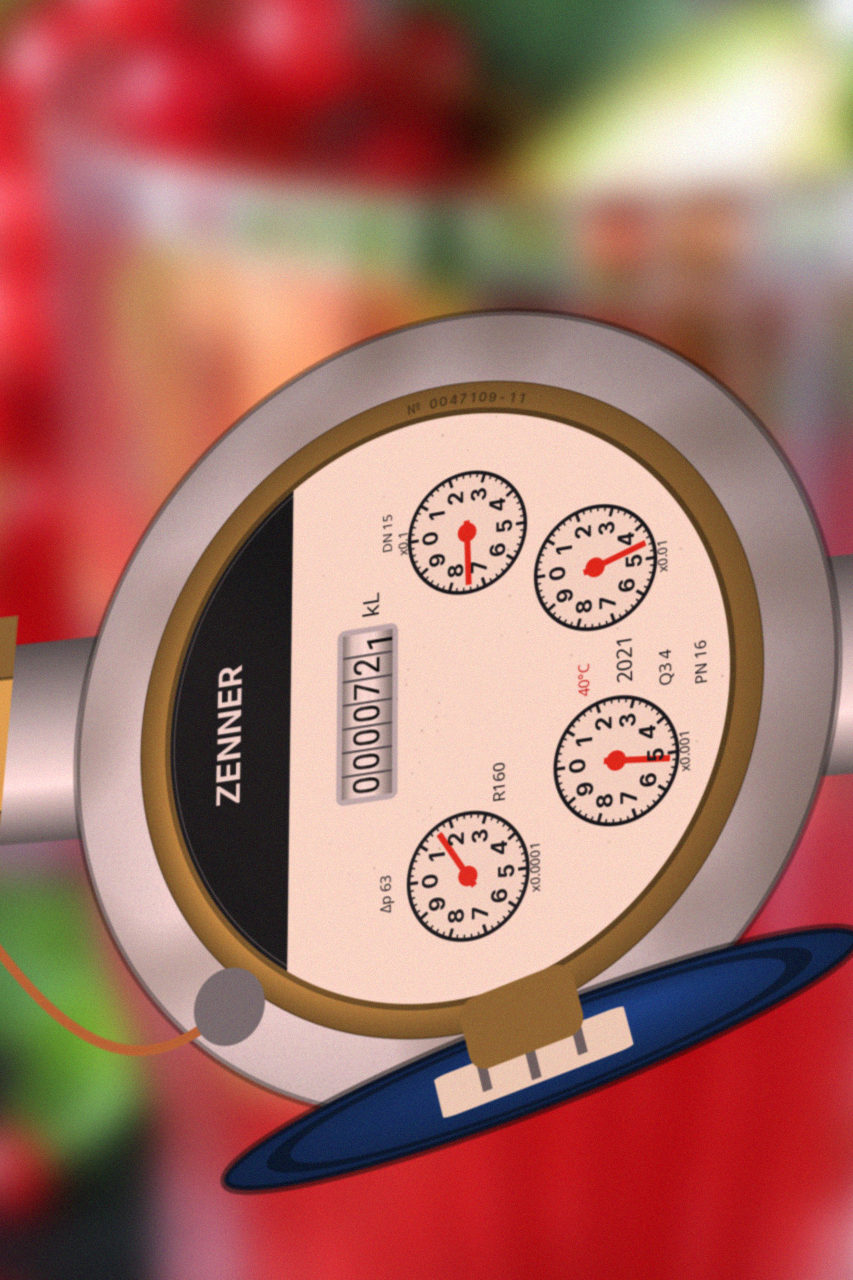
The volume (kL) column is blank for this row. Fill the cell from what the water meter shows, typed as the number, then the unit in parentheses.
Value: 720.7451 (kL)
